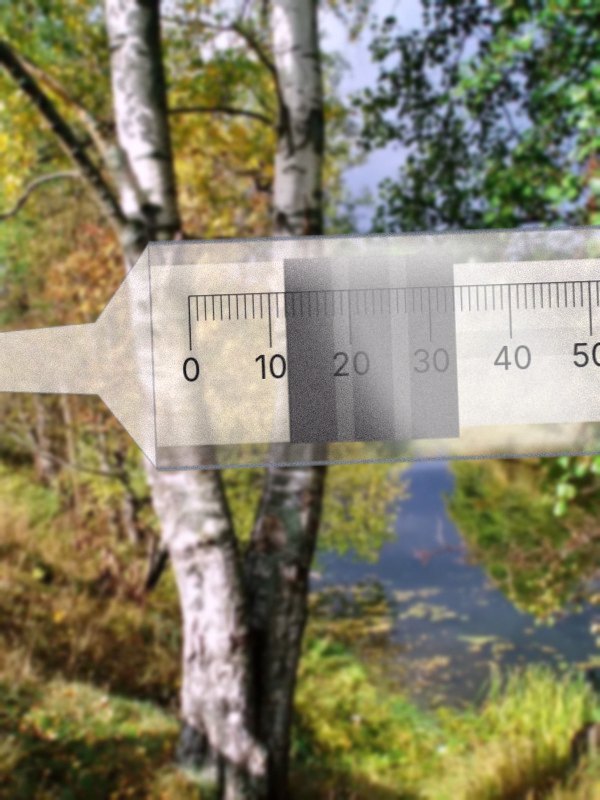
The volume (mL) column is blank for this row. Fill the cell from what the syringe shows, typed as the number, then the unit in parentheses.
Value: 12 (mL)
